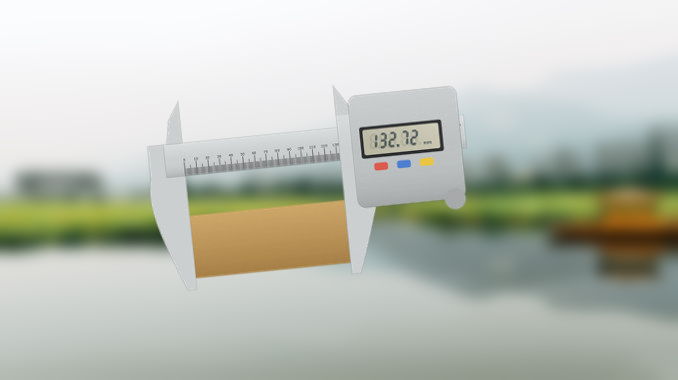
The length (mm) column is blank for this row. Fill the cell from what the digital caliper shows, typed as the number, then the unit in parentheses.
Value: 132.72 (mm)
